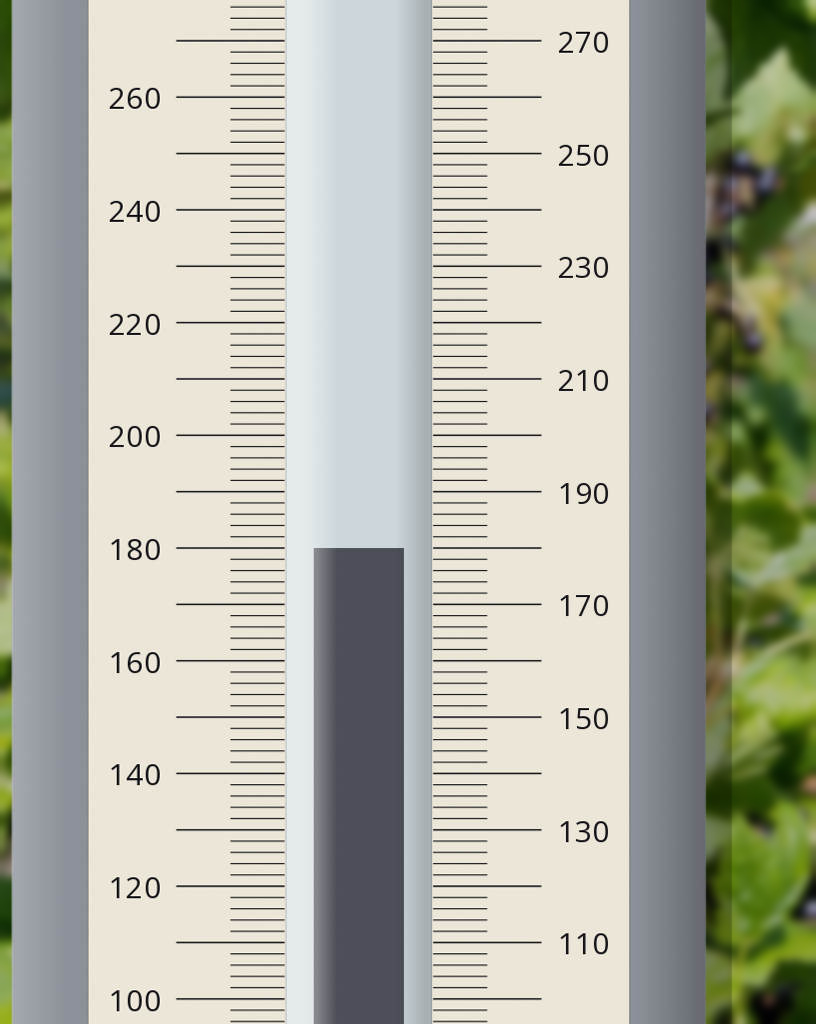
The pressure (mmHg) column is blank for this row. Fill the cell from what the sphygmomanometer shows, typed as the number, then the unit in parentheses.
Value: 180 (mmHg)
